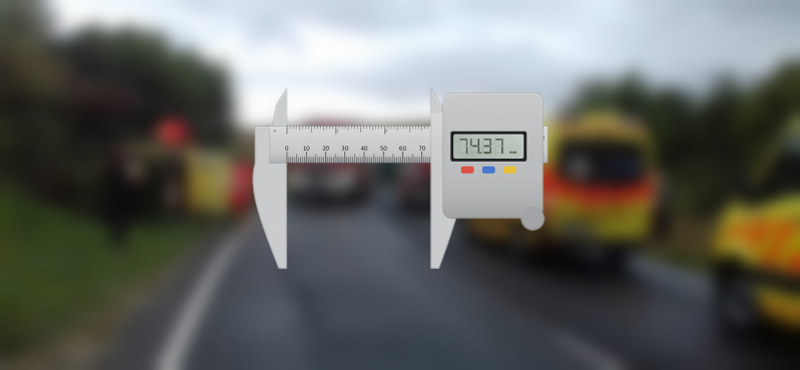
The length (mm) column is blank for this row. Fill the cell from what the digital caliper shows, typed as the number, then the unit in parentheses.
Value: 74.37 (mm)
